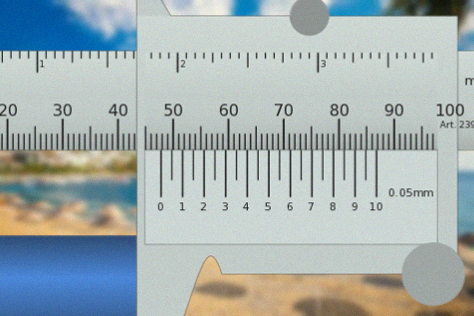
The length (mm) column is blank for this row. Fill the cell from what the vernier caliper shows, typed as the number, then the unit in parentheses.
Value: 47.8 (mm)
